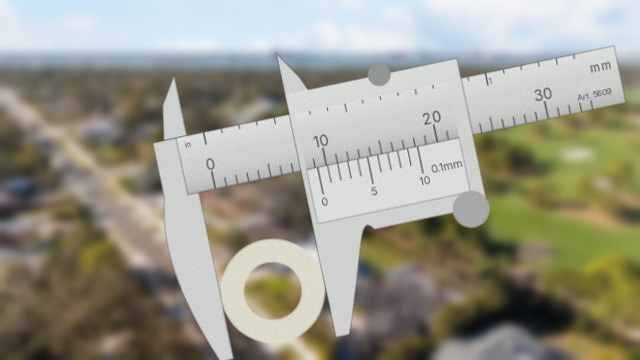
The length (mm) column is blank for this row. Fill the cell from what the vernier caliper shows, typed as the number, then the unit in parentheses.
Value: 9.2 (mm)
